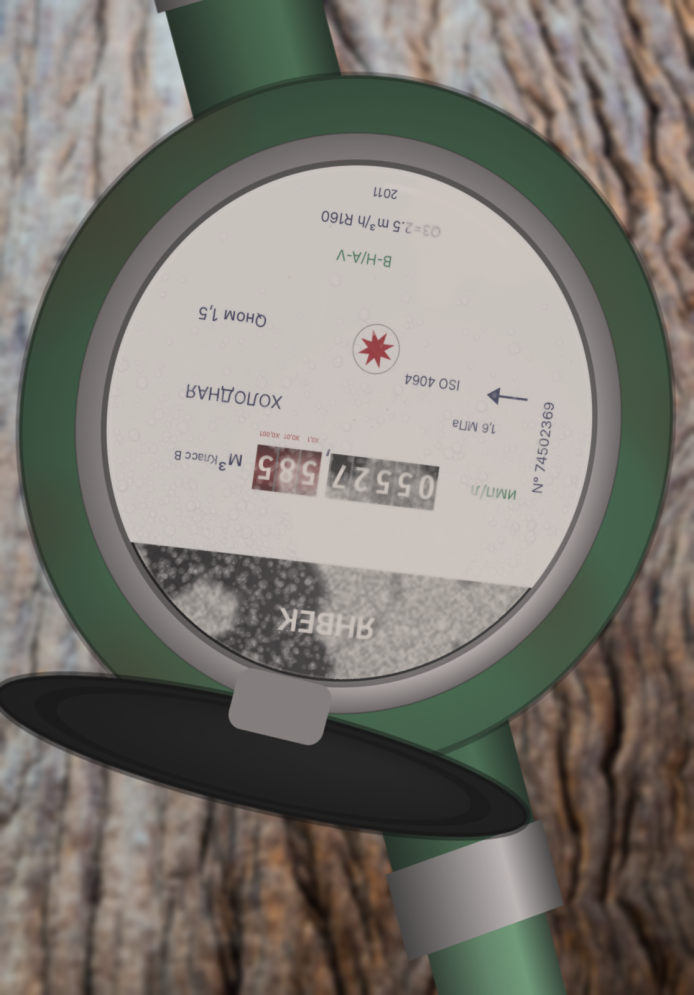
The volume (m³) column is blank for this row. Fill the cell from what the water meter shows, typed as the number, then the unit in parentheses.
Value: 5527.585 (m³)
